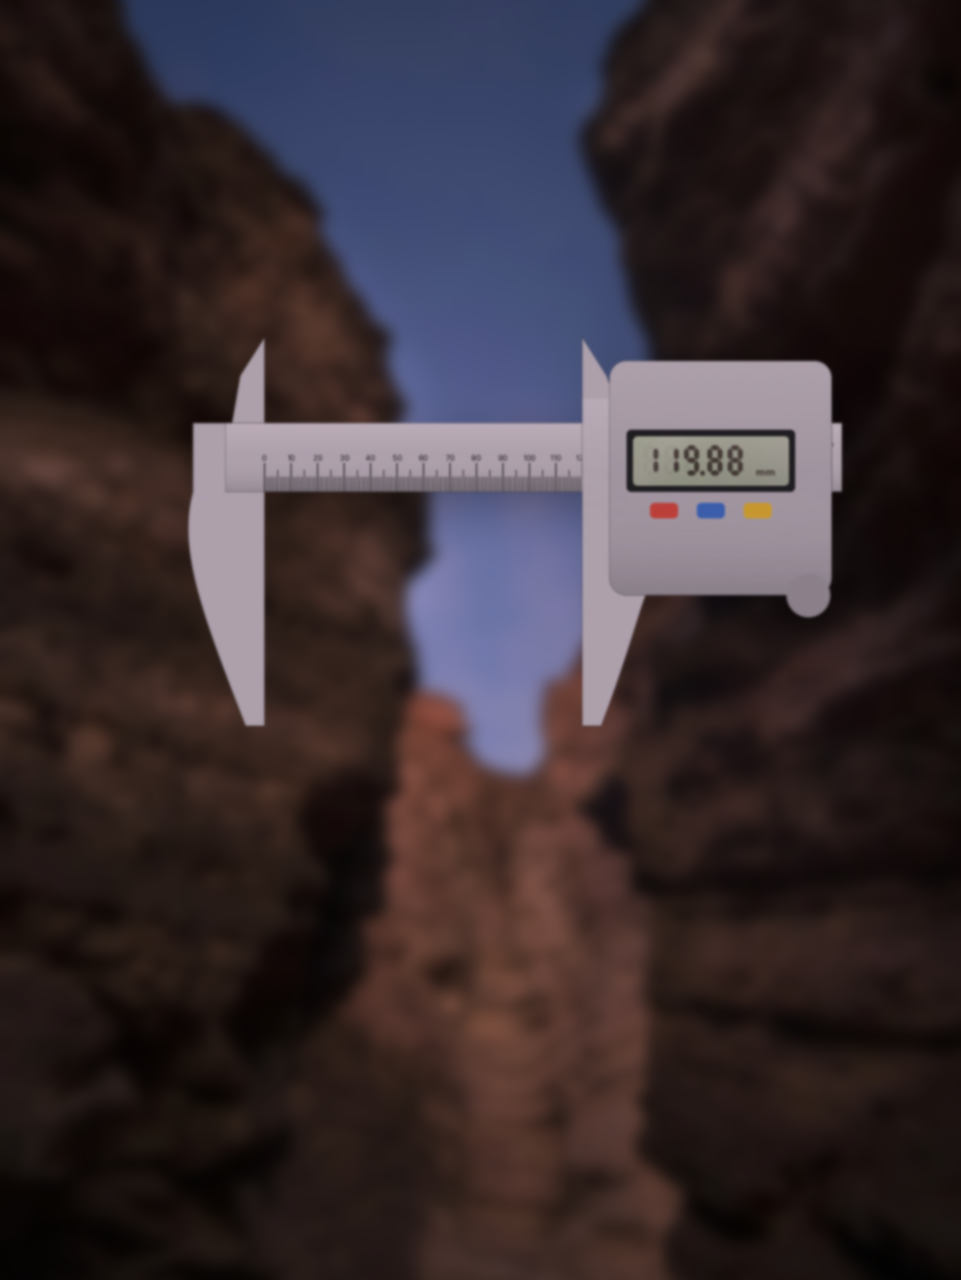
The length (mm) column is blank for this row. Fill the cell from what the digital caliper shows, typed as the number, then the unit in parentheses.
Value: 119.88 (mm)
